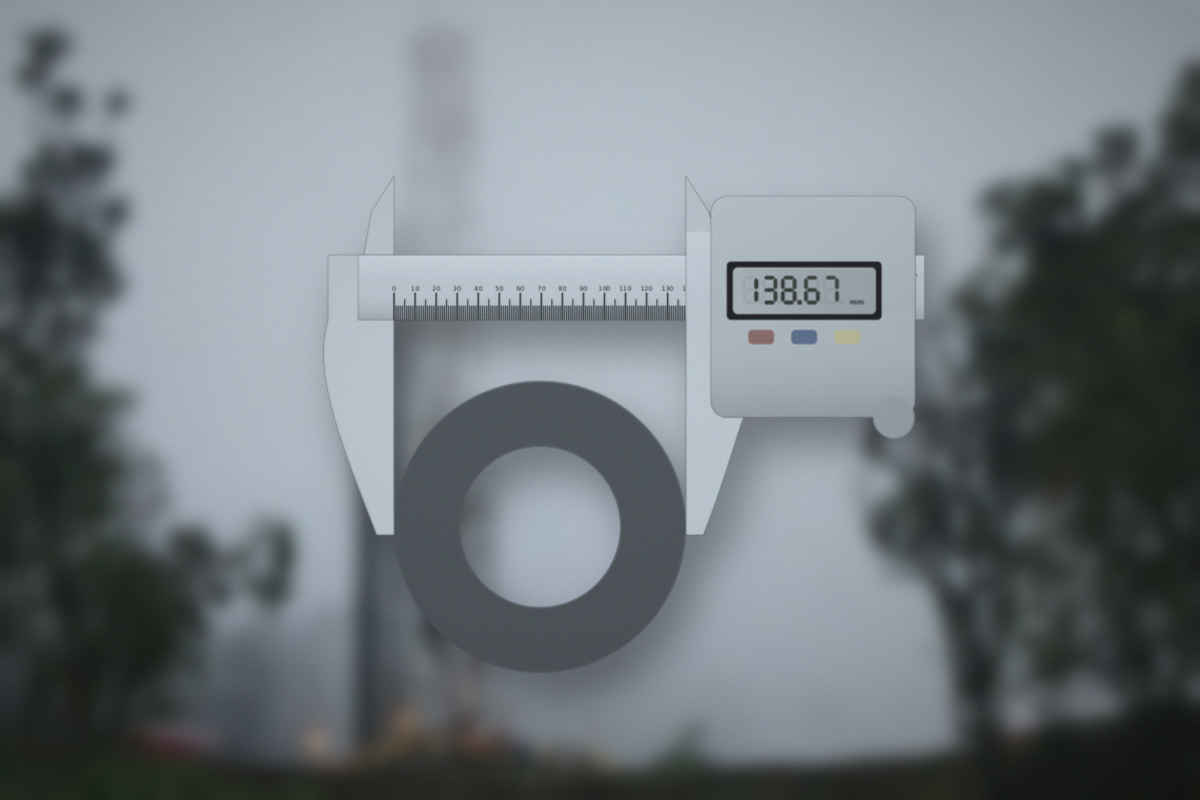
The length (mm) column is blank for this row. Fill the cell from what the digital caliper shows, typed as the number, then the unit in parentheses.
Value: 138.67 (mm)
